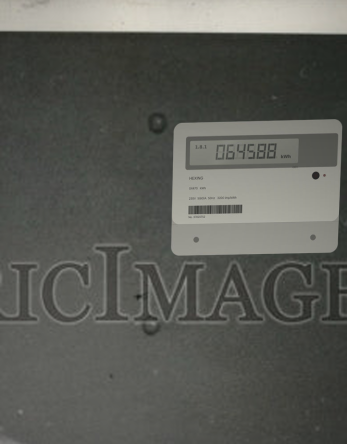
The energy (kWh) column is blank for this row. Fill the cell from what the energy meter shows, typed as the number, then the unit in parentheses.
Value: 64588 (kWh)
